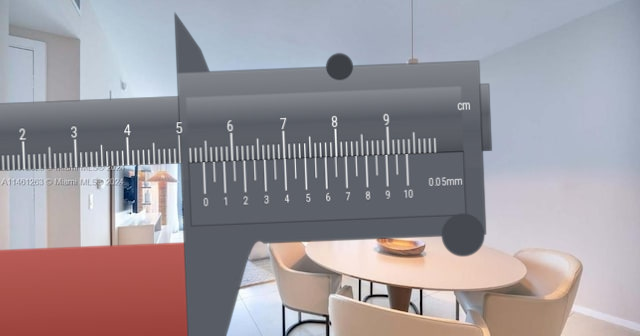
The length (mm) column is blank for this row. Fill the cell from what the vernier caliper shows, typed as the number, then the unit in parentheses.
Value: 54.5 (mm)
